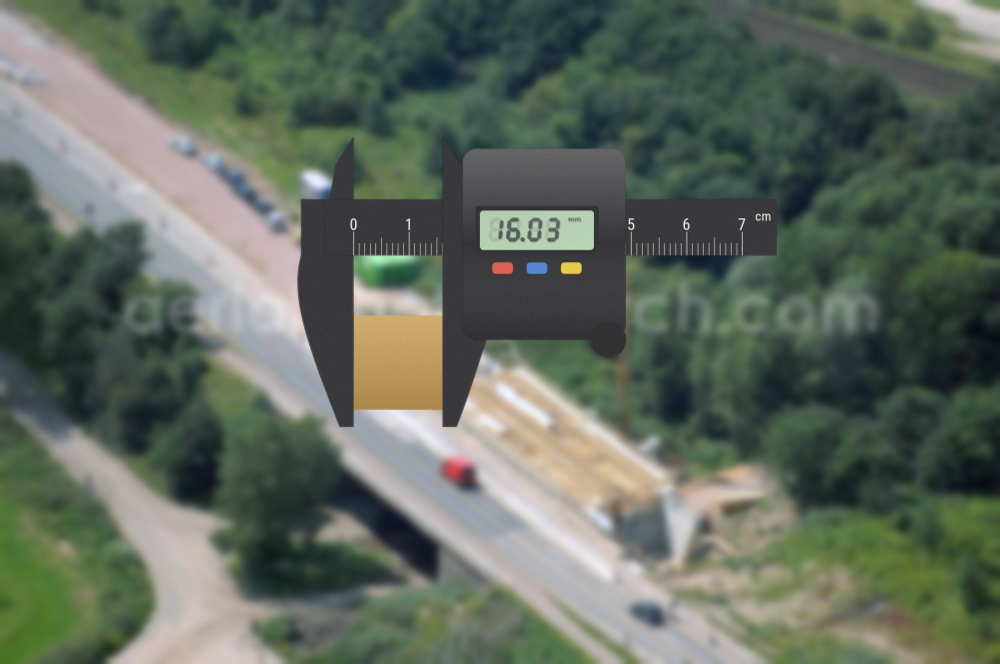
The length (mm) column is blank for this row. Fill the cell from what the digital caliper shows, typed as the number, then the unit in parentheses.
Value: 16.03 (mm)
